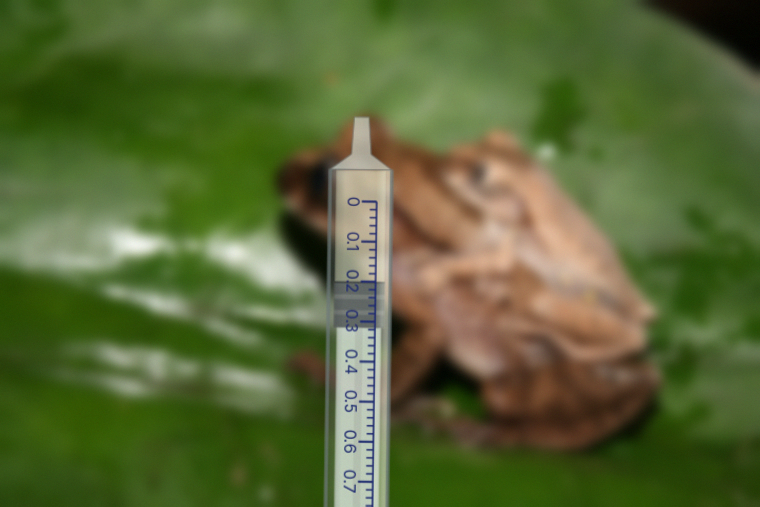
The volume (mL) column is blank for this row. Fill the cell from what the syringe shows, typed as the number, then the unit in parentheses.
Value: 0.2 (mL)
